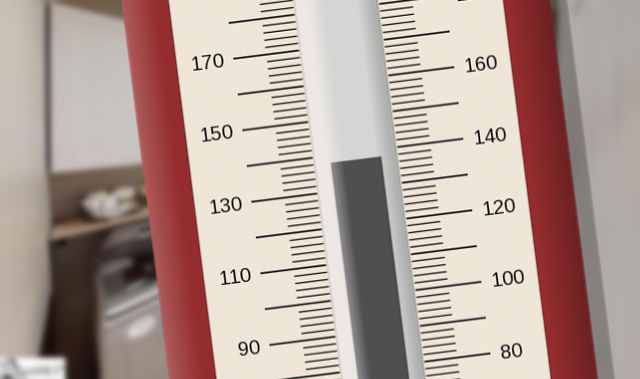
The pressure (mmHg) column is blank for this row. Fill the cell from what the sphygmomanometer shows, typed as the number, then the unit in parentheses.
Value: 138 (mmHg)
